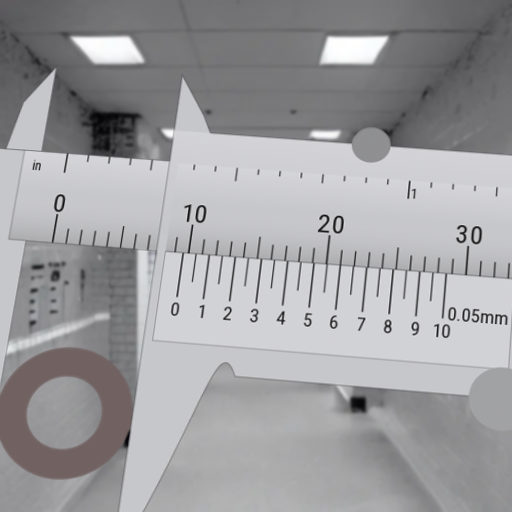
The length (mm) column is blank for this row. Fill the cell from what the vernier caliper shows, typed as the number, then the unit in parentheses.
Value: 9.6 (mm)
